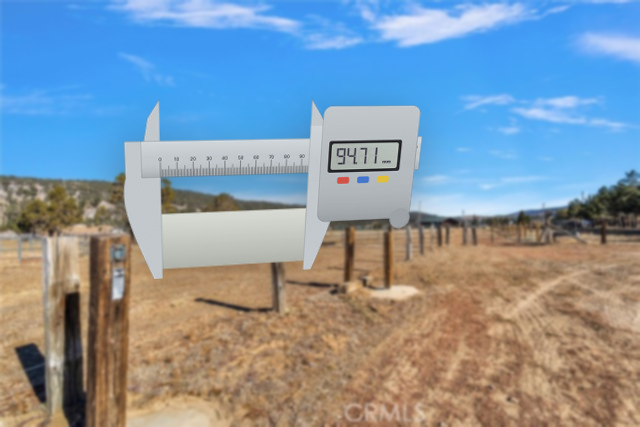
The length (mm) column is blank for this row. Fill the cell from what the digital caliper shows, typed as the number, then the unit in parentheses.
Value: 94.71 (mm)
